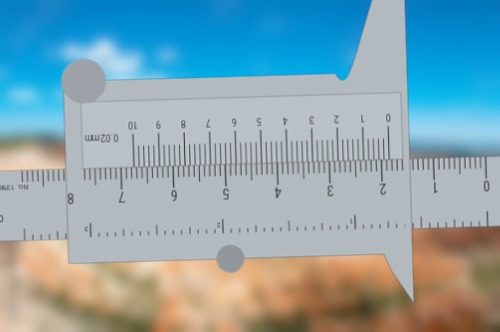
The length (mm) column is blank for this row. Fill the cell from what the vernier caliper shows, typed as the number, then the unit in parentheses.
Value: 18.5 (mm)
